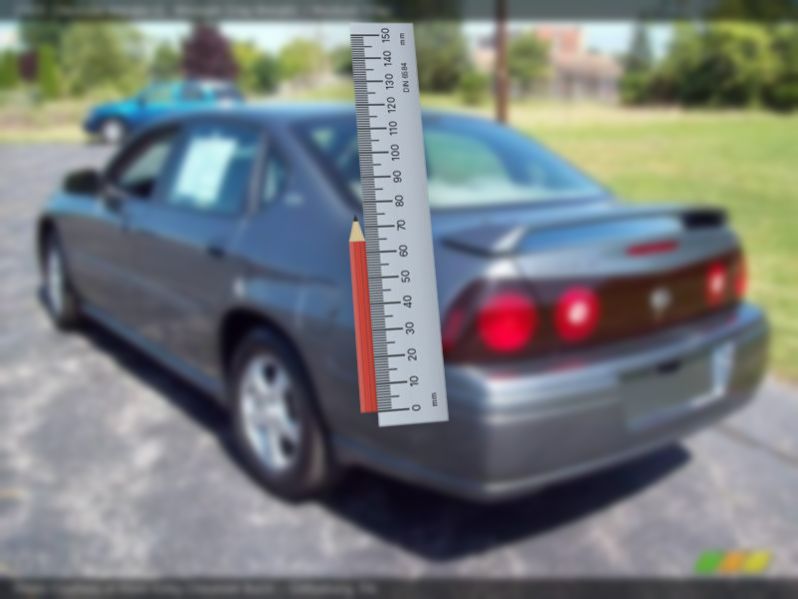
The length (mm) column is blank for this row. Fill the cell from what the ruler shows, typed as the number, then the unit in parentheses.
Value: 75 (mm)
